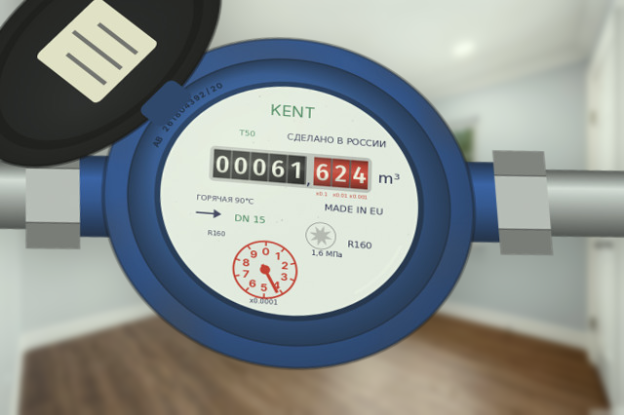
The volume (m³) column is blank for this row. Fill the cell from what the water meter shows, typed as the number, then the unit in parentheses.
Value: 61.6244 (m³)
